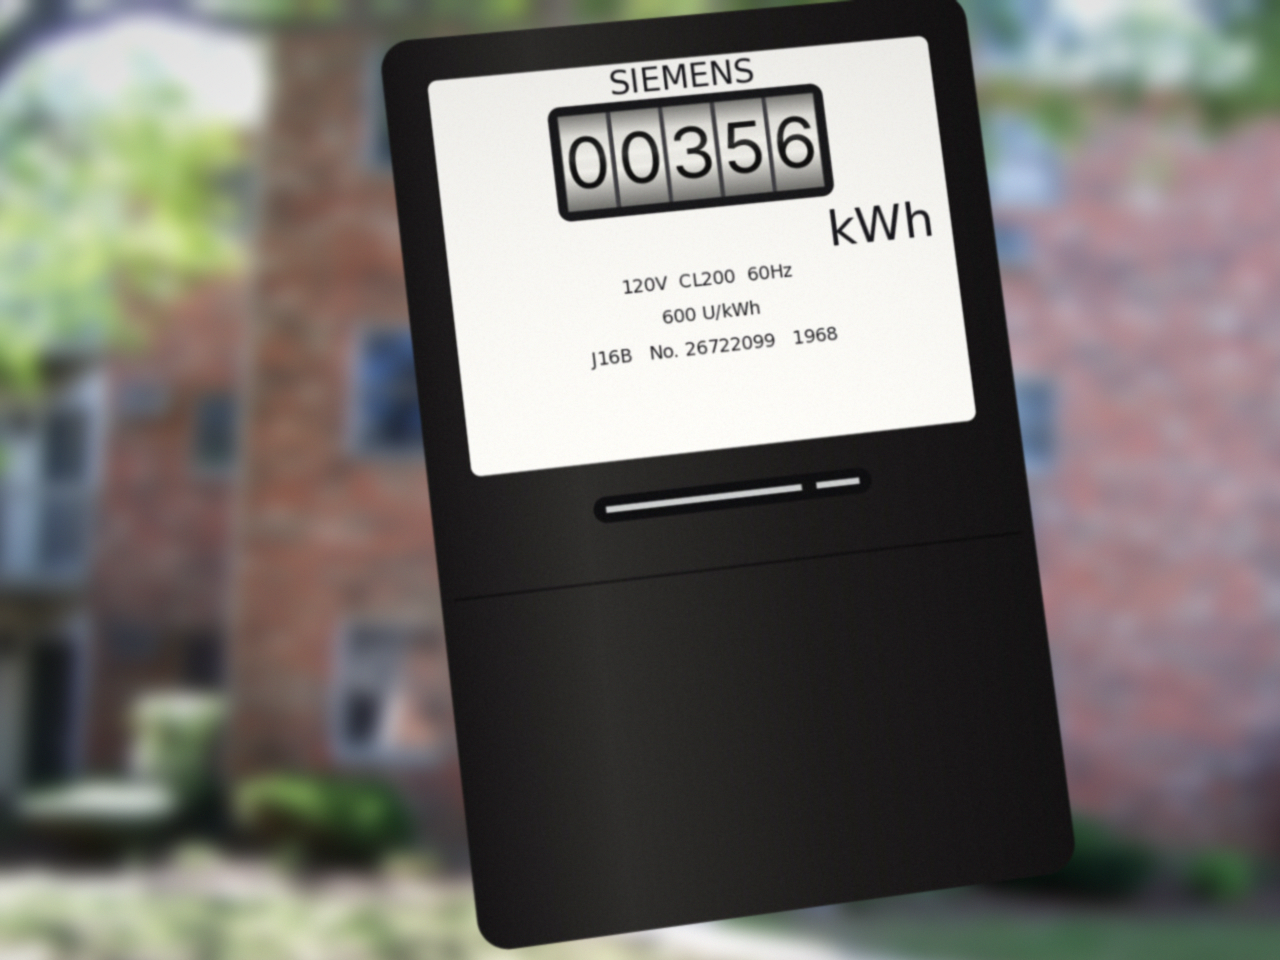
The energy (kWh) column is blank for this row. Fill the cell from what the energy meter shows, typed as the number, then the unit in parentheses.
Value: 356 (kWh)
